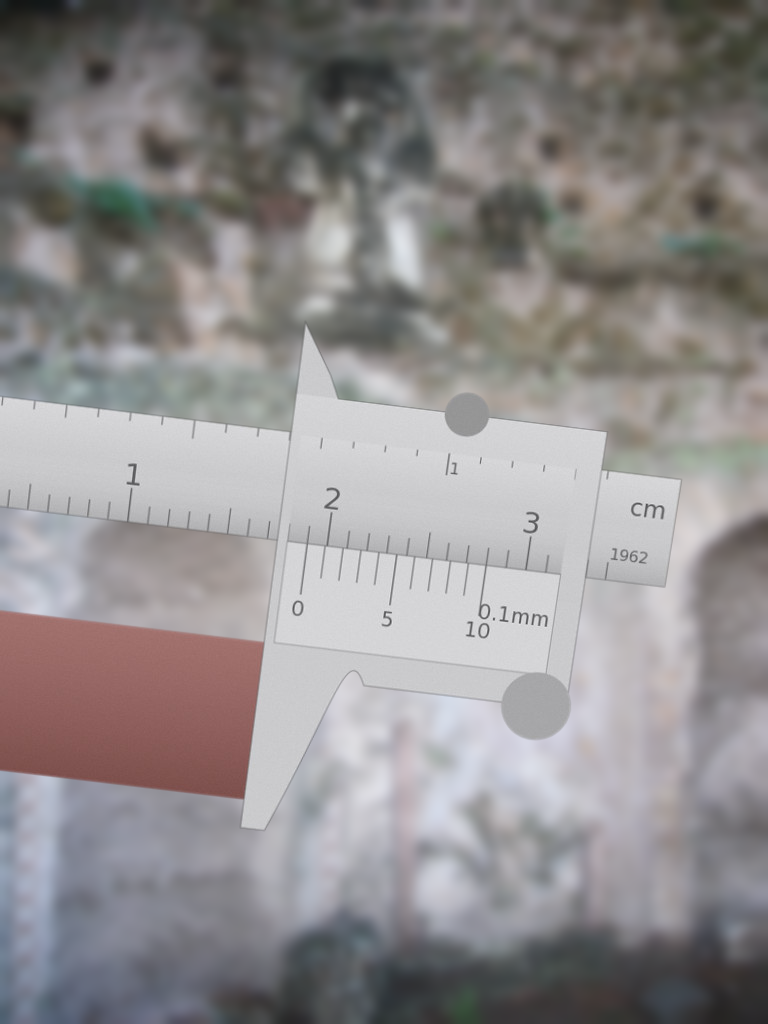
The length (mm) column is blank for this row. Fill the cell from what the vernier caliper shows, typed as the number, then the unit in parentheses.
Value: 19.0 (mm)
